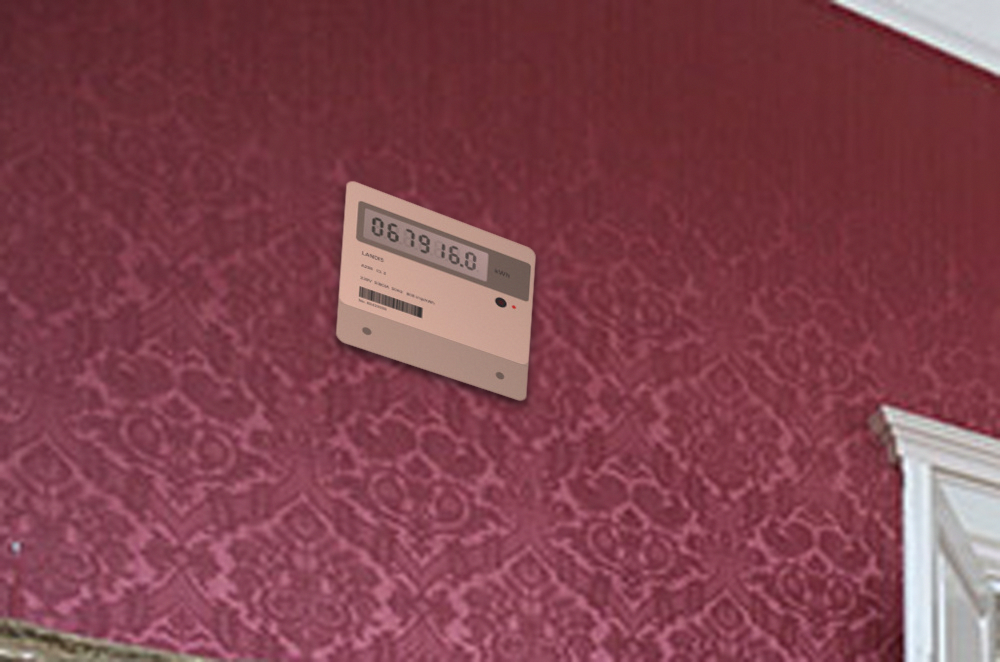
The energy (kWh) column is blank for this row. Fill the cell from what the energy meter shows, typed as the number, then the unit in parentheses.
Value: 67916.0 (kWh)
